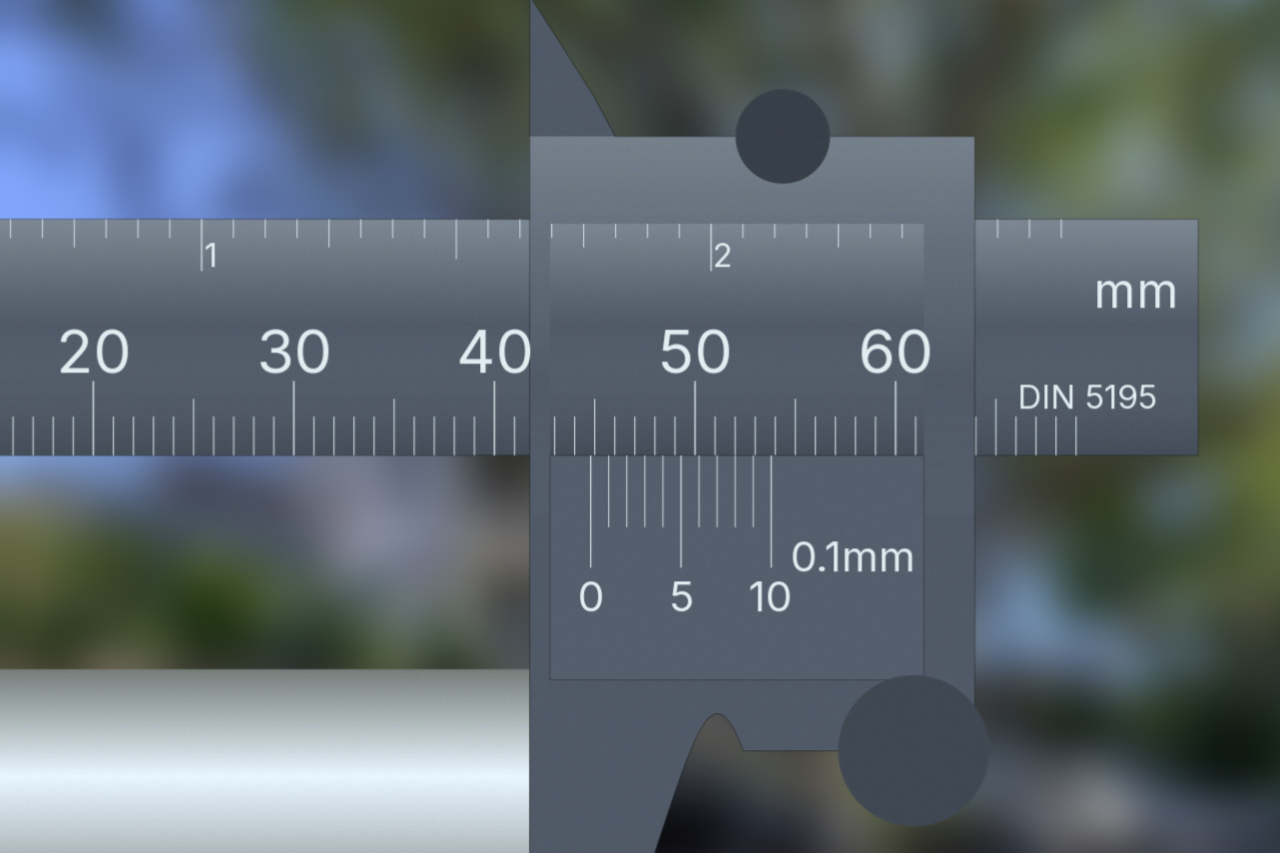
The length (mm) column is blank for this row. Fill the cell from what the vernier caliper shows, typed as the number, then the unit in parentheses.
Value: 44.8 (mm)
